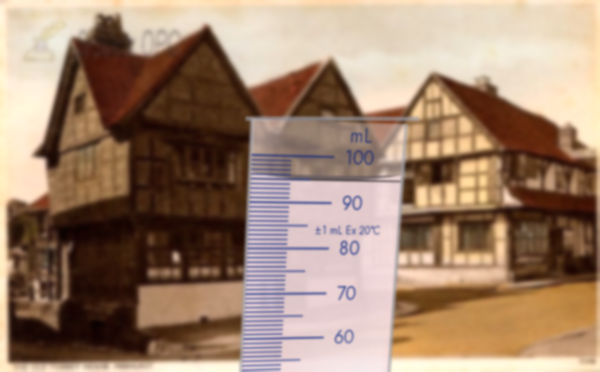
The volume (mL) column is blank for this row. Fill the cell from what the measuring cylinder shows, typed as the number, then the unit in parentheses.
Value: 95 (mL)
